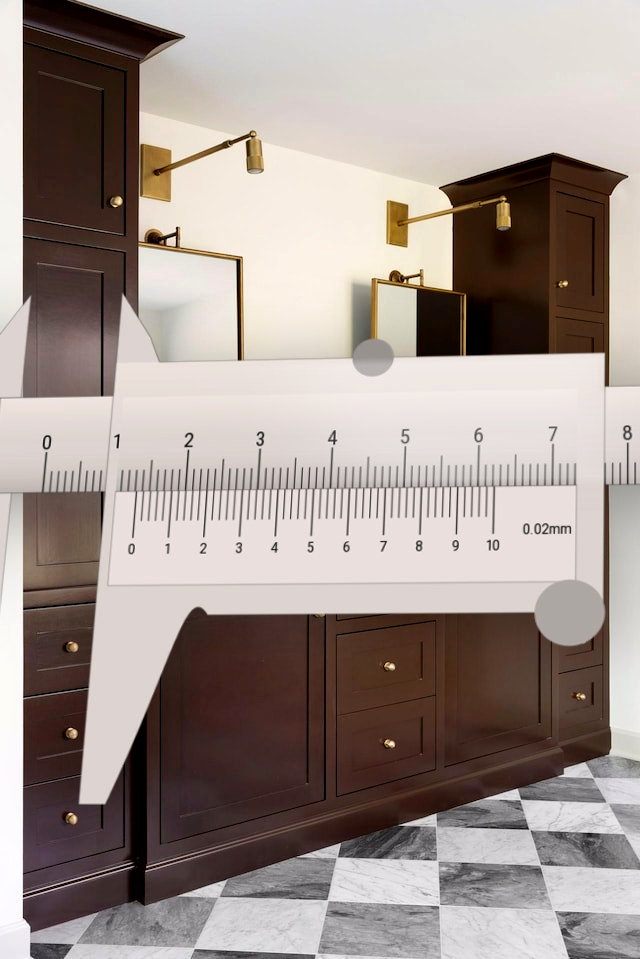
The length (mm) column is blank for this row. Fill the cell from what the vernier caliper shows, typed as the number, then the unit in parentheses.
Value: 13.2 (mm)
